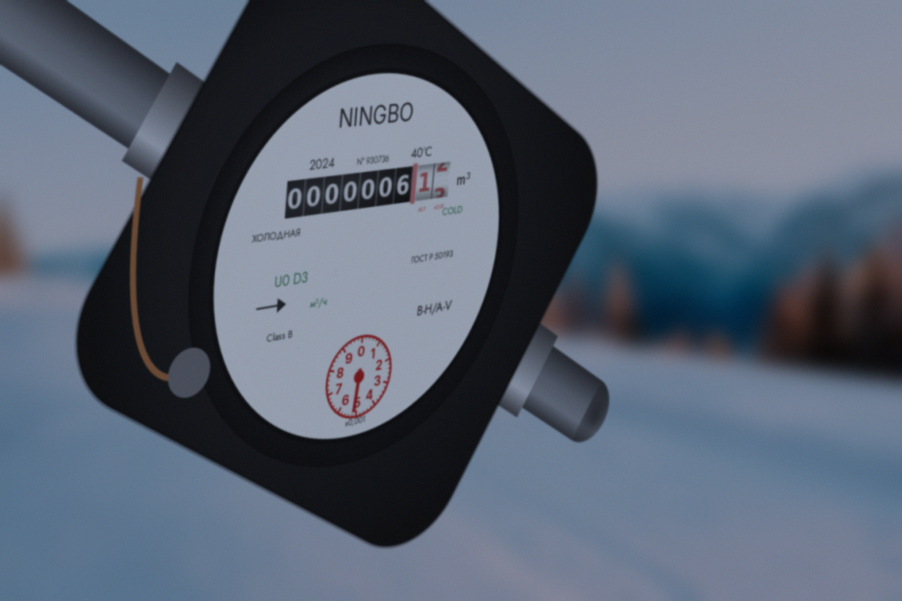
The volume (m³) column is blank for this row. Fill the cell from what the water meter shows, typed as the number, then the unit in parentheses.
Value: 6.125 (m³)
